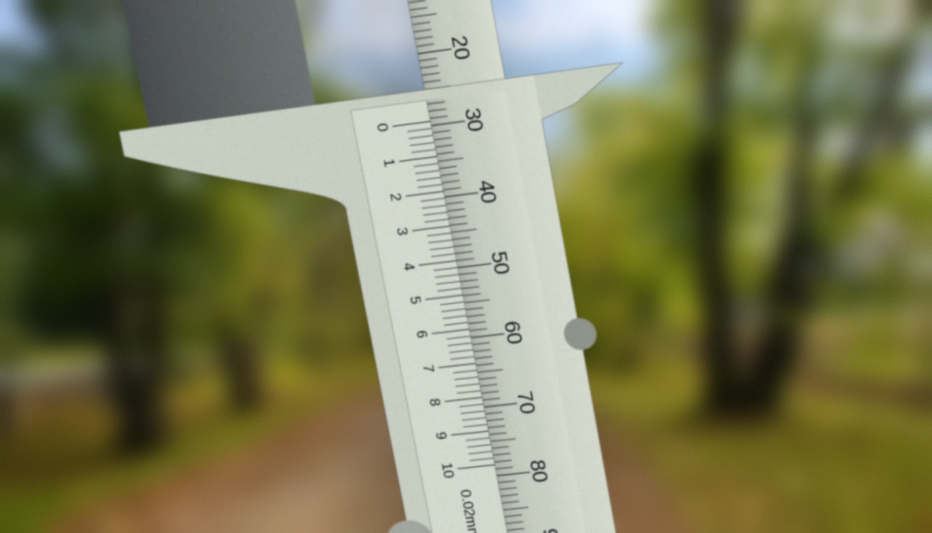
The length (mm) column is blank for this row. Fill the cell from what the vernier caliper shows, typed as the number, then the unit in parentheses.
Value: 29.4 (mm)
